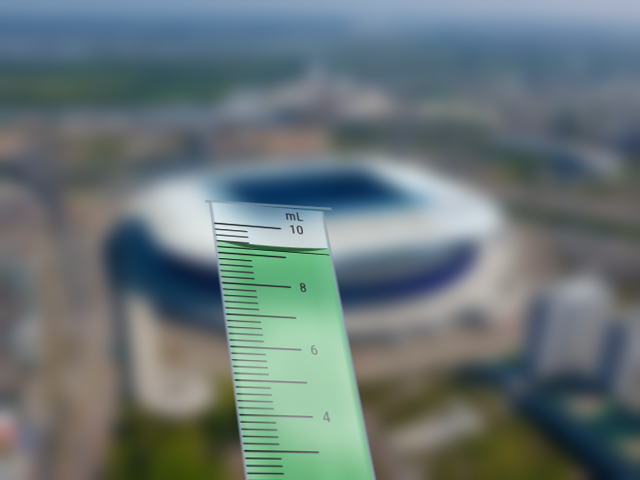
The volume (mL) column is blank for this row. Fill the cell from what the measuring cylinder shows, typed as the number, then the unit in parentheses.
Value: 9.2 (mL)
